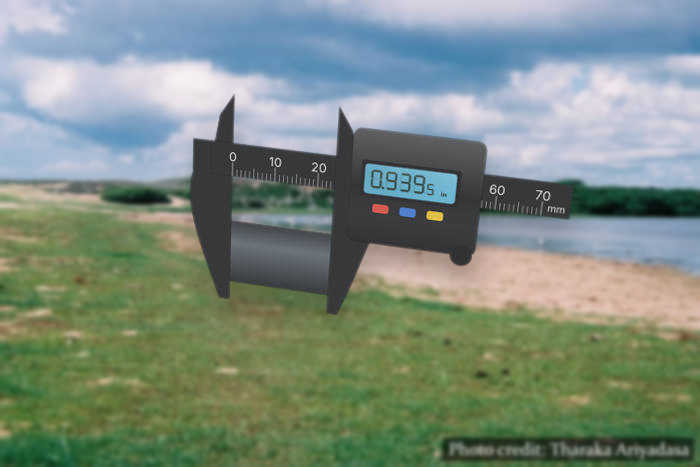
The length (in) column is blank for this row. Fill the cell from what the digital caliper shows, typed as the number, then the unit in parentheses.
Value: 0.9395 (in)
